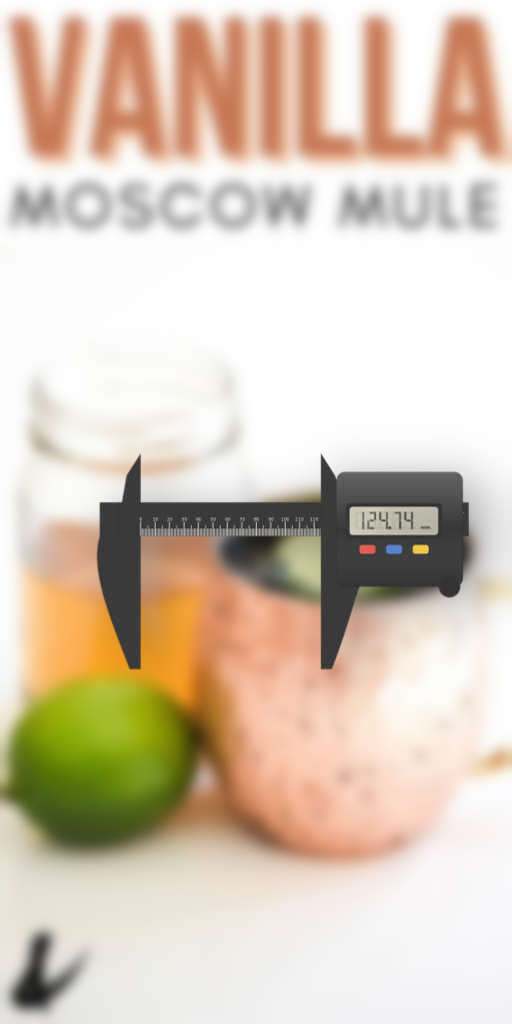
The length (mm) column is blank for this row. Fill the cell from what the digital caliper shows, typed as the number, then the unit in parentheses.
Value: 124.74 (mm)
